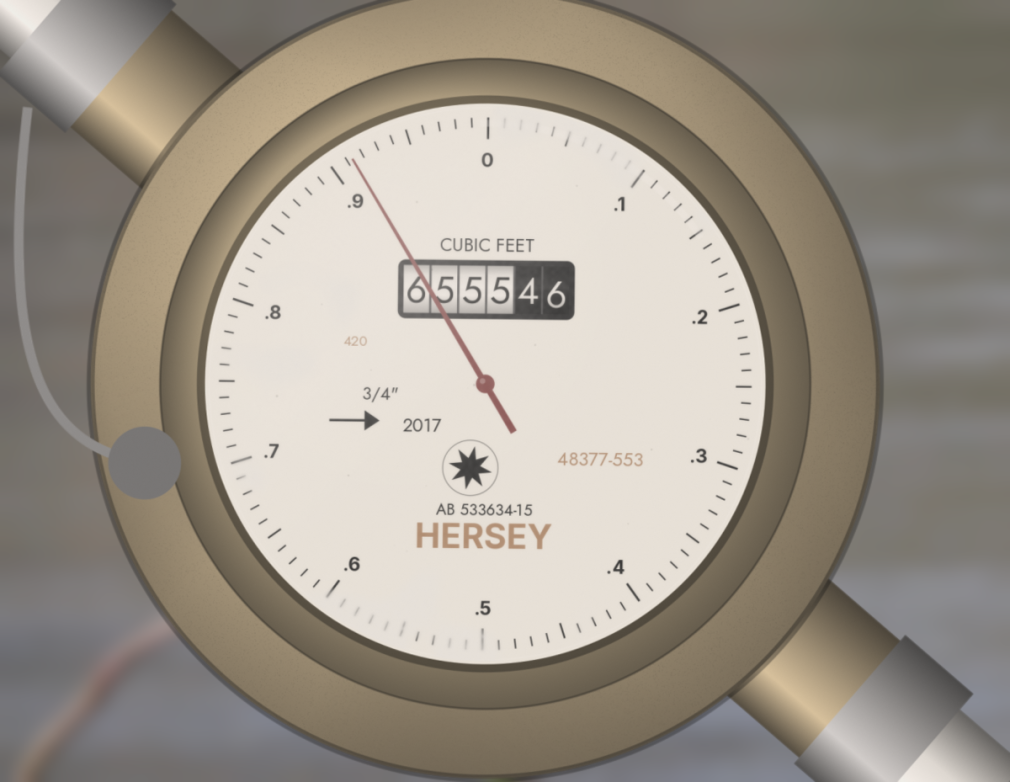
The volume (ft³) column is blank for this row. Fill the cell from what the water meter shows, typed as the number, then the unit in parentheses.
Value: 655545.91 (ft³)
